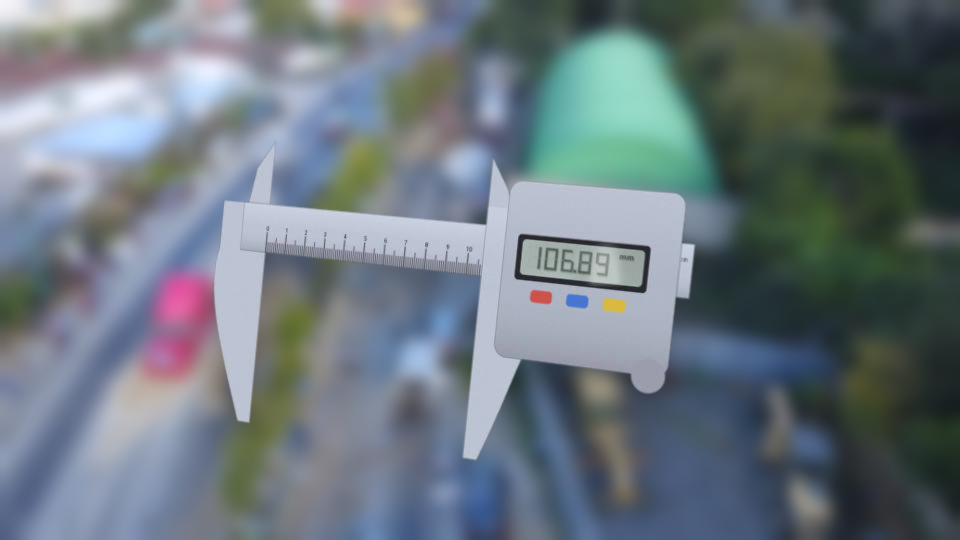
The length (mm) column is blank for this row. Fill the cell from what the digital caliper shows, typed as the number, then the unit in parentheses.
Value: 106.89 (mm)
